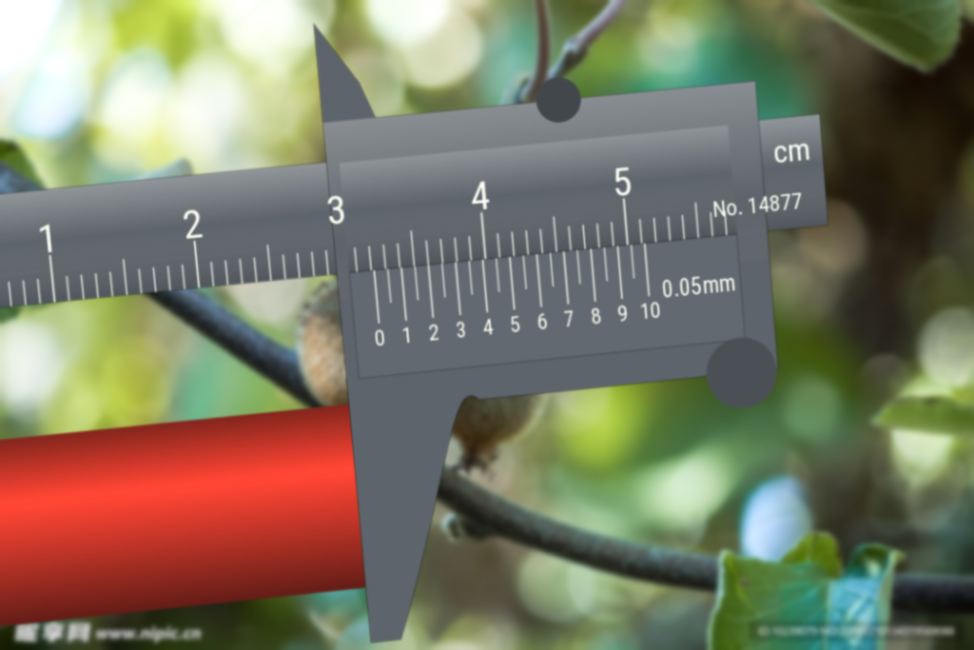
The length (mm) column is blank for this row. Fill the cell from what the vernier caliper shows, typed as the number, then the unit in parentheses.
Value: 32.2 (mm)
